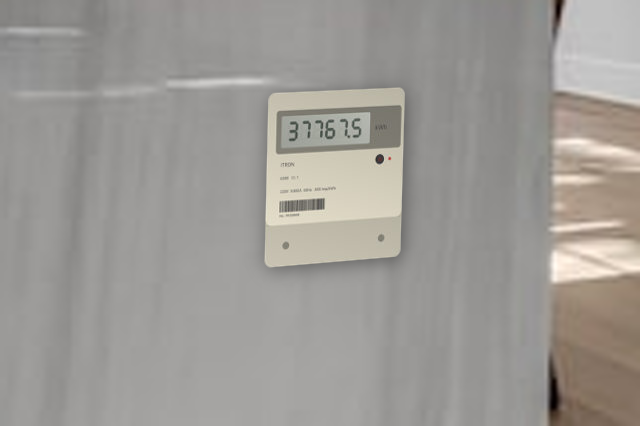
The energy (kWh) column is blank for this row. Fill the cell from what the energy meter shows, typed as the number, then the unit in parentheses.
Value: 37767.5 (kWh)
